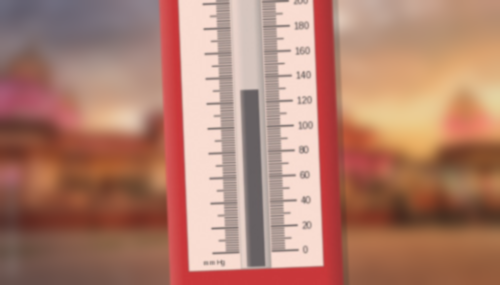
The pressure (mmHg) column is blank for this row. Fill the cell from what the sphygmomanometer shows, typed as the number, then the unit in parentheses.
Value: 130 (mmHg)
